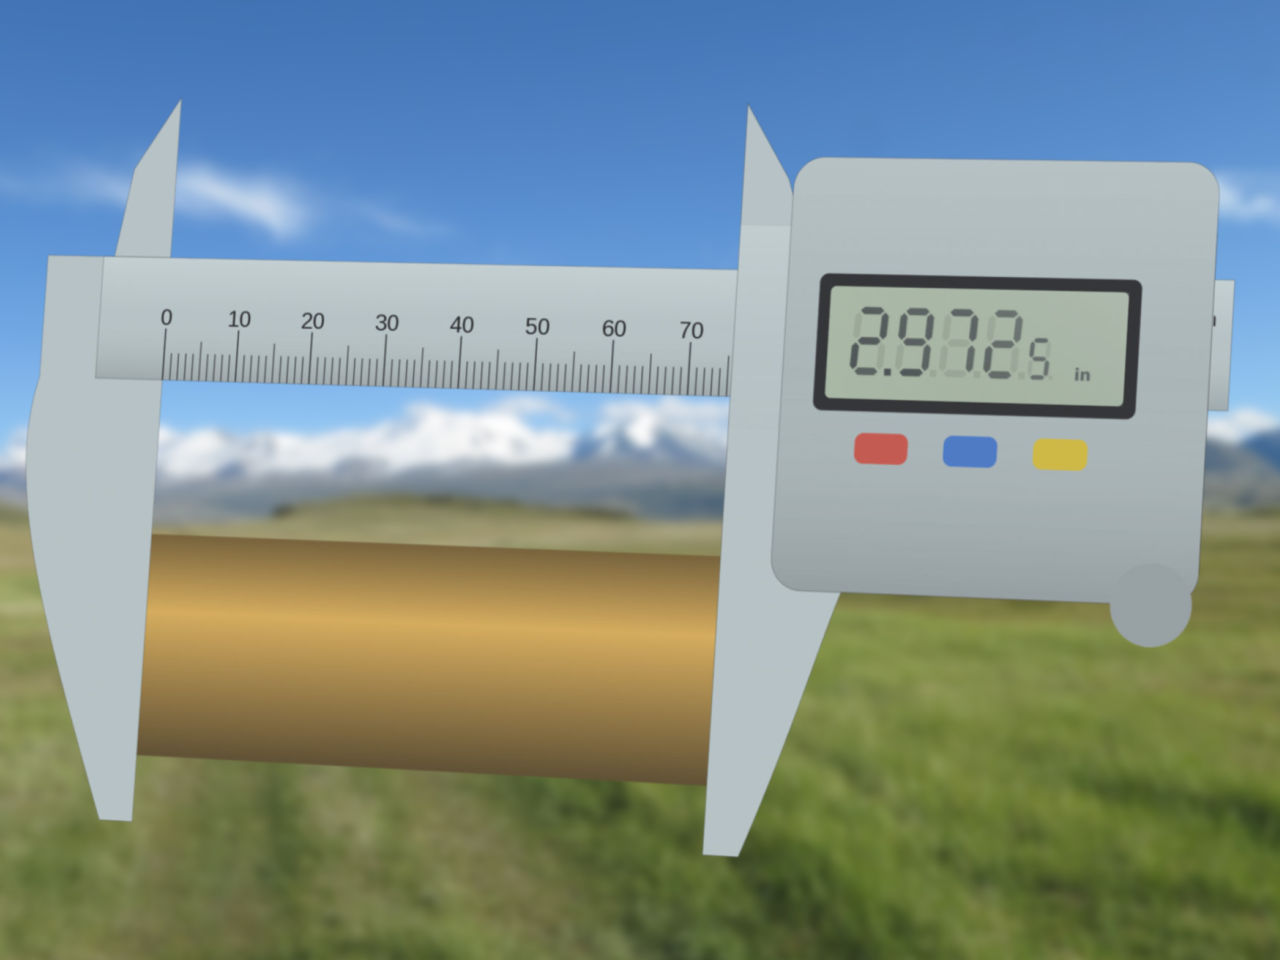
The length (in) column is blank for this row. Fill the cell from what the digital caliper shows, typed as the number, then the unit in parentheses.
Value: 2.9725 (in)
